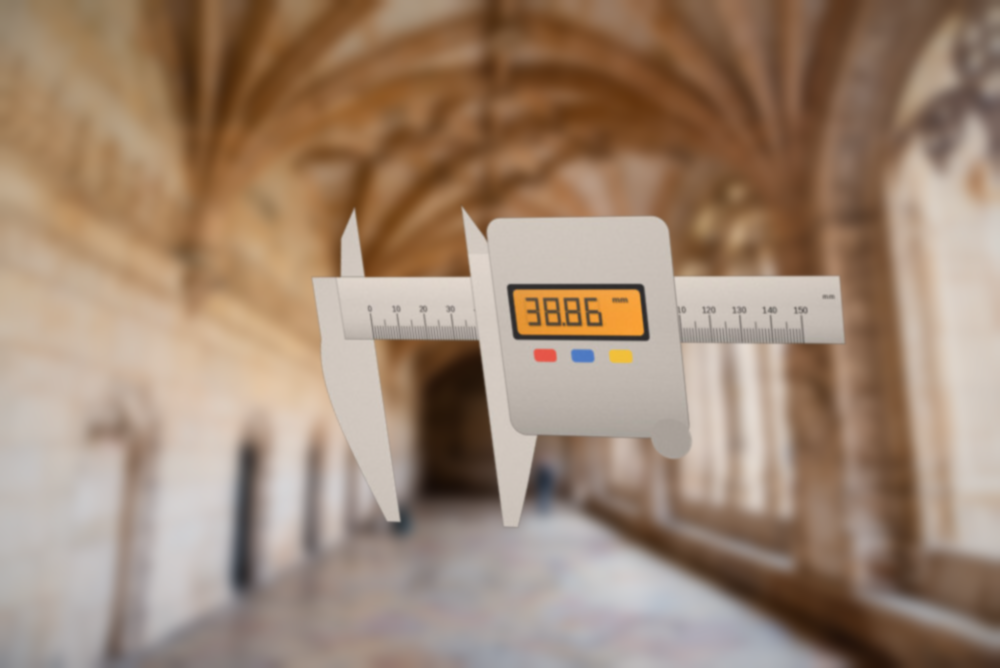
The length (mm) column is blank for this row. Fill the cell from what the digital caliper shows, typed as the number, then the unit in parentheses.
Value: 38.86 (mm)
